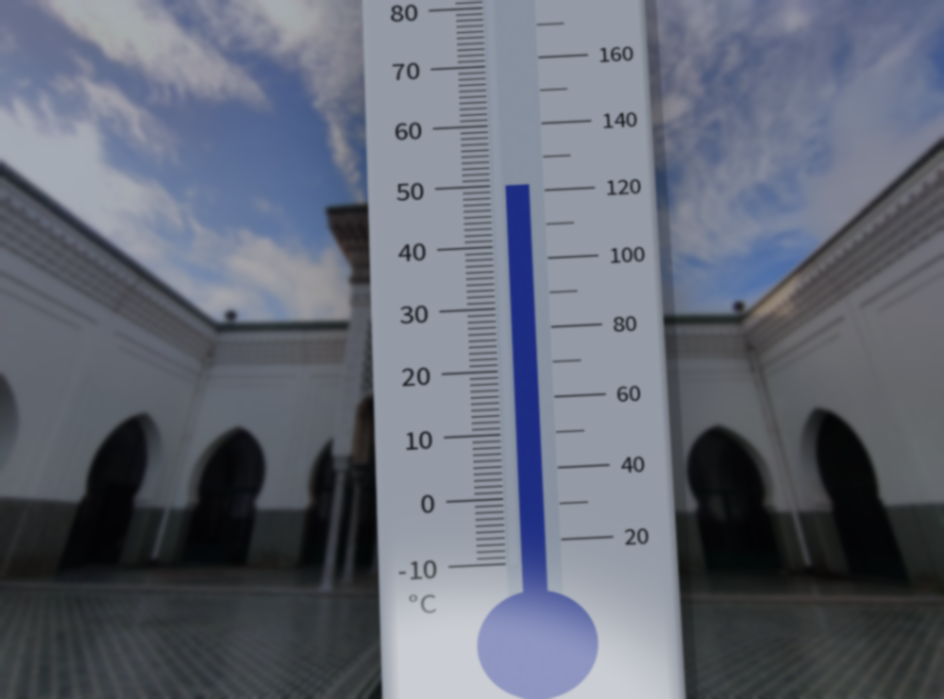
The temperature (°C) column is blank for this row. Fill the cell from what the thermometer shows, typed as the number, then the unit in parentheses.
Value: 50 (°C)
